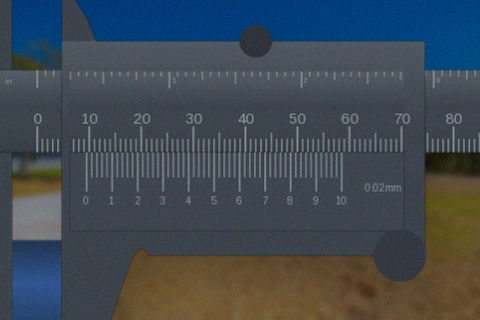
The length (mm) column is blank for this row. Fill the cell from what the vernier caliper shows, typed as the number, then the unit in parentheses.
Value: 9.5 (mm)
